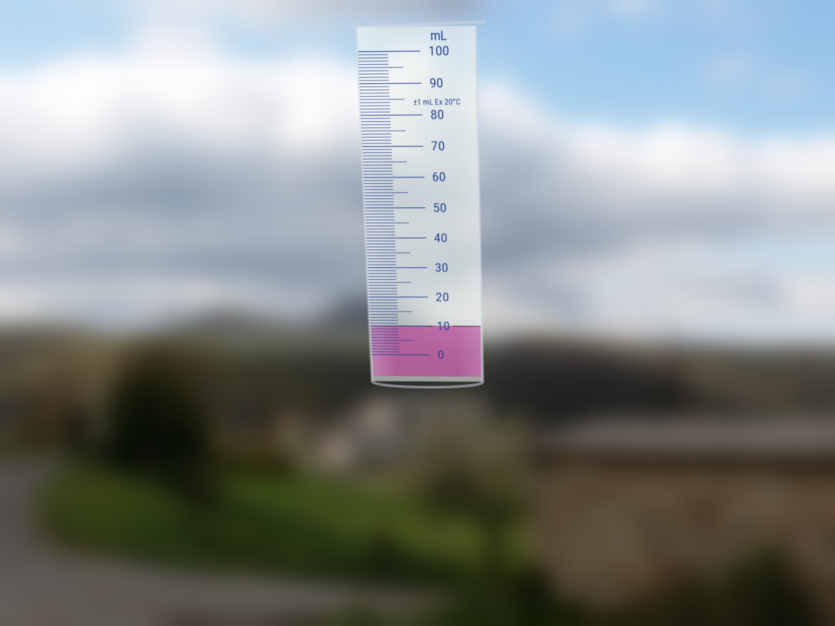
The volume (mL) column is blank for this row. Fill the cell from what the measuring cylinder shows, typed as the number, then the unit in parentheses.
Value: 10 (mL)
